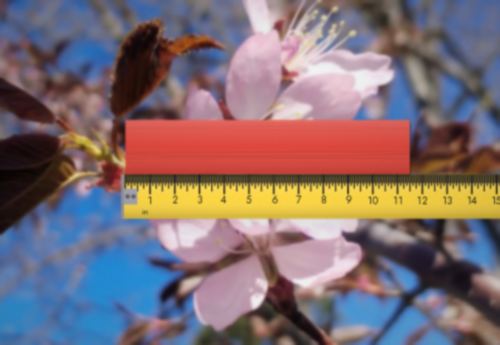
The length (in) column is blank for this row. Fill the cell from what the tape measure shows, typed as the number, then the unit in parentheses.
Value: 11.5 (in)
